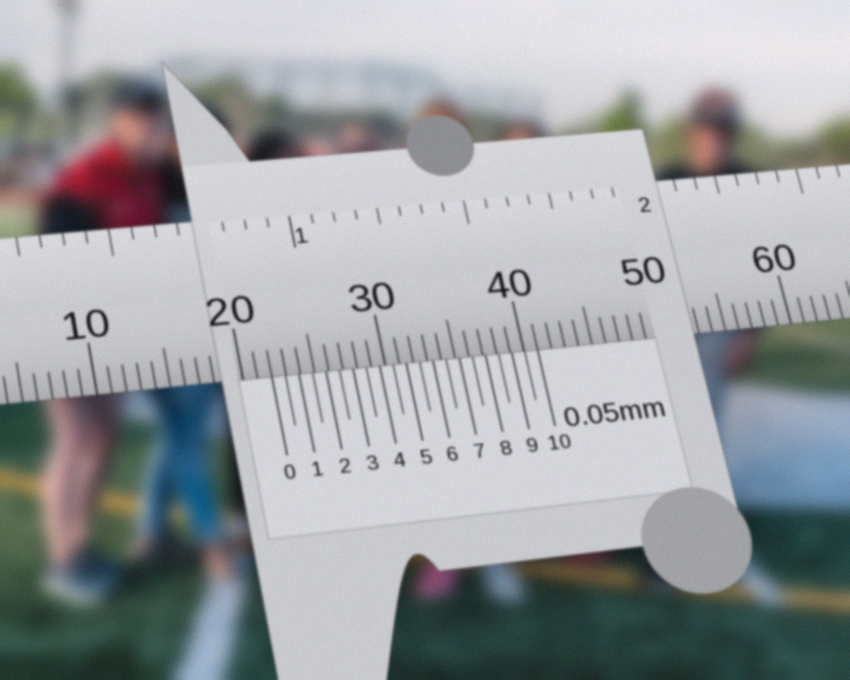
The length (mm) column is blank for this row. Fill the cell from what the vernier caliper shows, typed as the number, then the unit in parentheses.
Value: 22.0 (mm)
